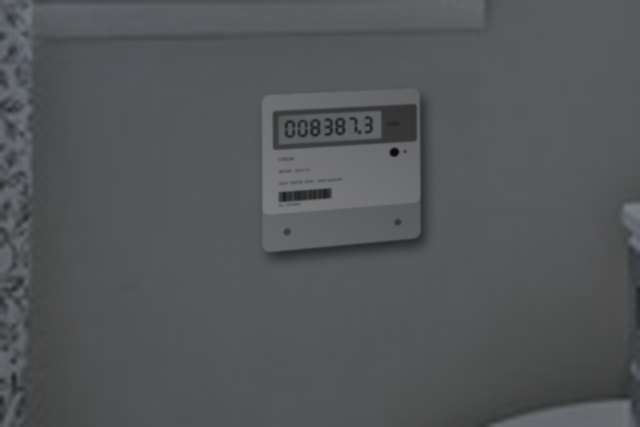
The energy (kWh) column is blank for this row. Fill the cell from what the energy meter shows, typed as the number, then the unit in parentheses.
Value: 8387.3 (kWh)
